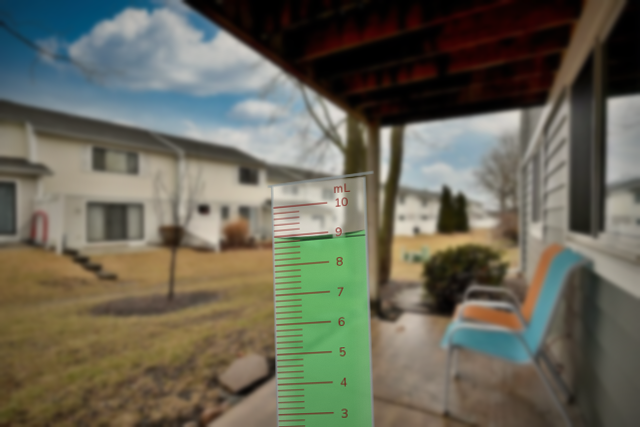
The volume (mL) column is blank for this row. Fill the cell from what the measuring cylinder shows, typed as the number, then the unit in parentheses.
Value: 8.8 (mL)
